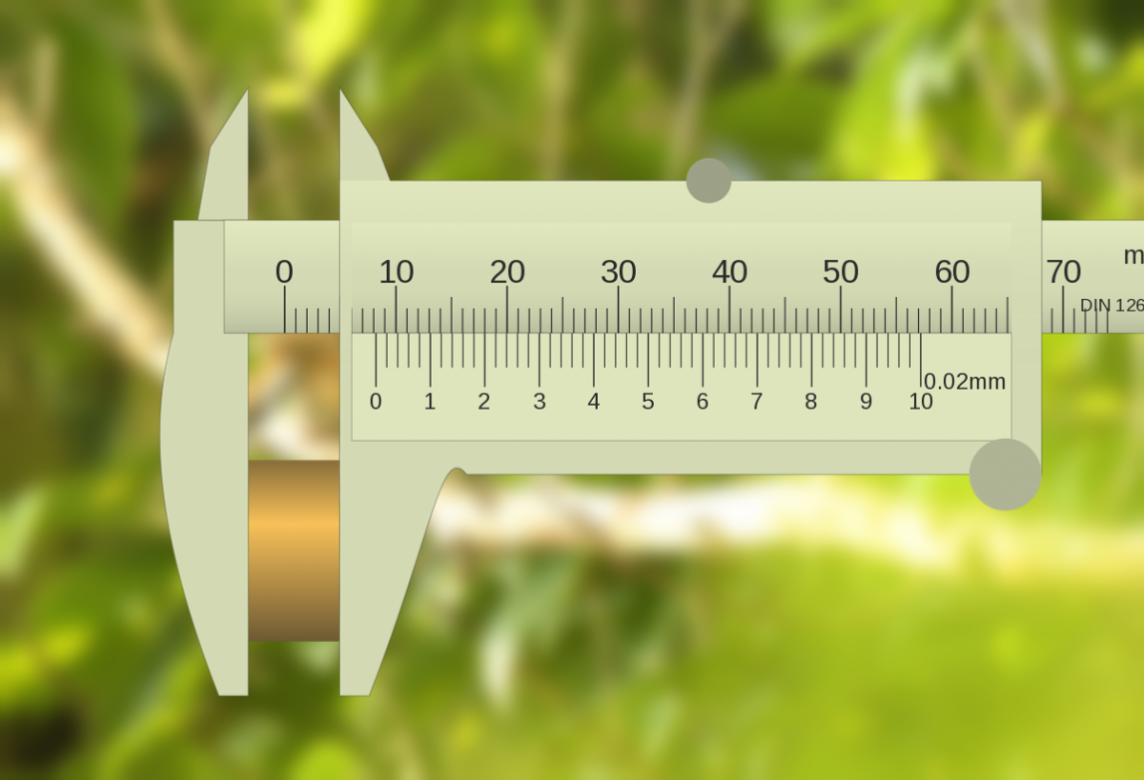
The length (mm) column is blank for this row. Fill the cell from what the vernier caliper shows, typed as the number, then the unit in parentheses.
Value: 8.2 (mm)
